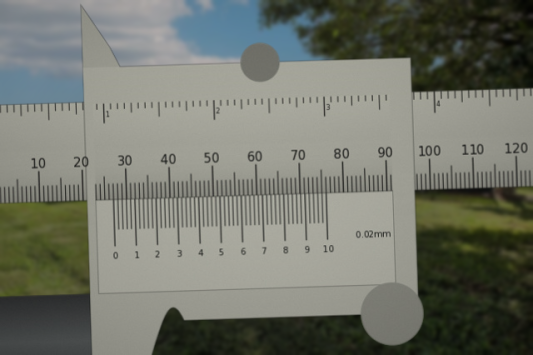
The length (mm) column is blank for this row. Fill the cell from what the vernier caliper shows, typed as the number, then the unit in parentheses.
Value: 27.0 (mm)
